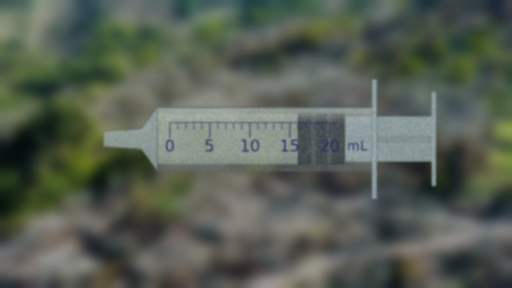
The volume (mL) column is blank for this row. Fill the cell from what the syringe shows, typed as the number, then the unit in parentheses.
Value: 16 (mL)
